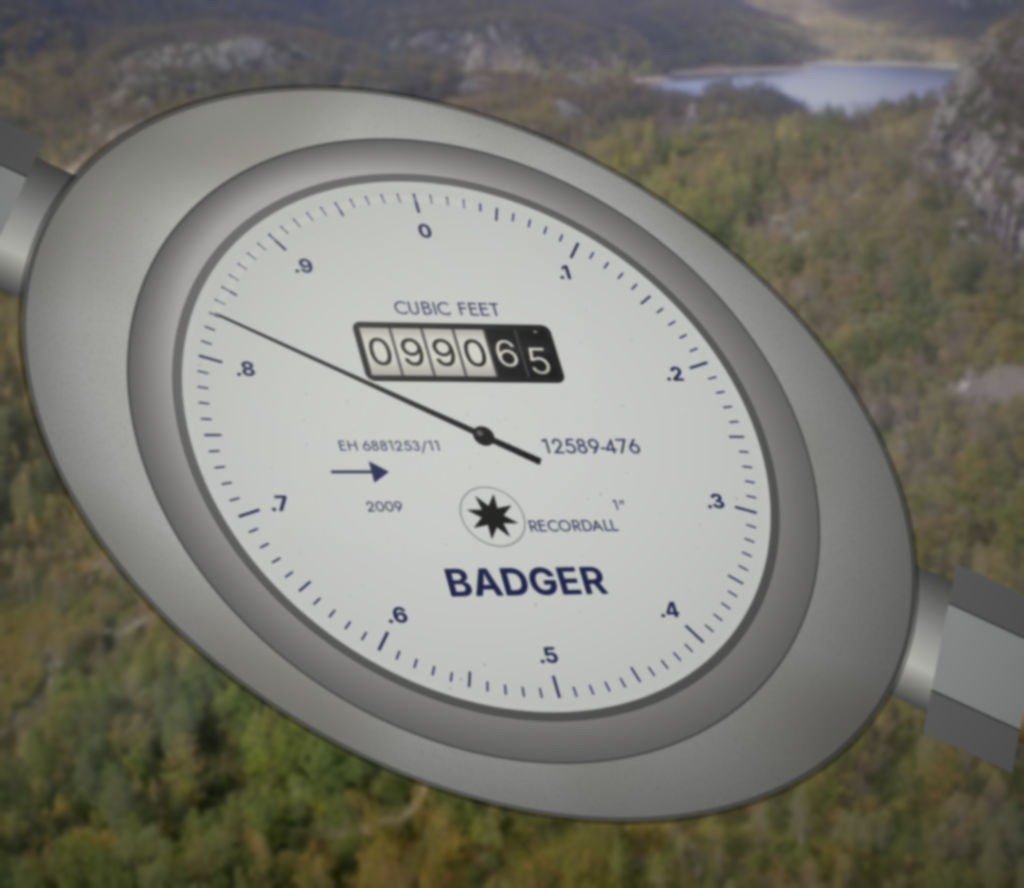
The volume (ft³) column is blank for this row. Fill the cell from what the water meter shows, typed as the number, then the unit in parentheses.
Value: 99064.83 (ft³)
